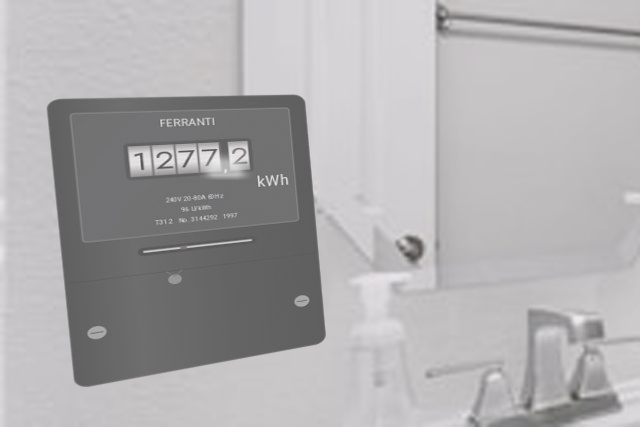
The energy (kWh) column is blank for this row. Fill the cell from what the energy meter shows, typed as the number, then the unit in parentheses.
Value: 1277.2 (kWh)
